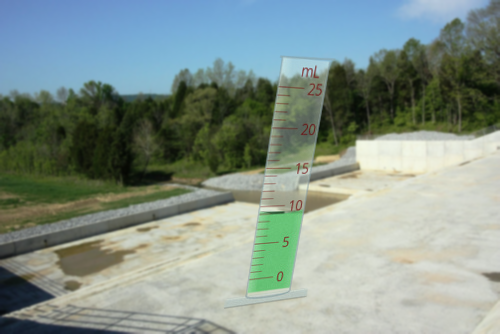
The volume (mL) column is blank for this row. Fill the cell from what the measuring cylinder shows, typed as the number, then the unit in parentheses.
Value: 9 (mL)
